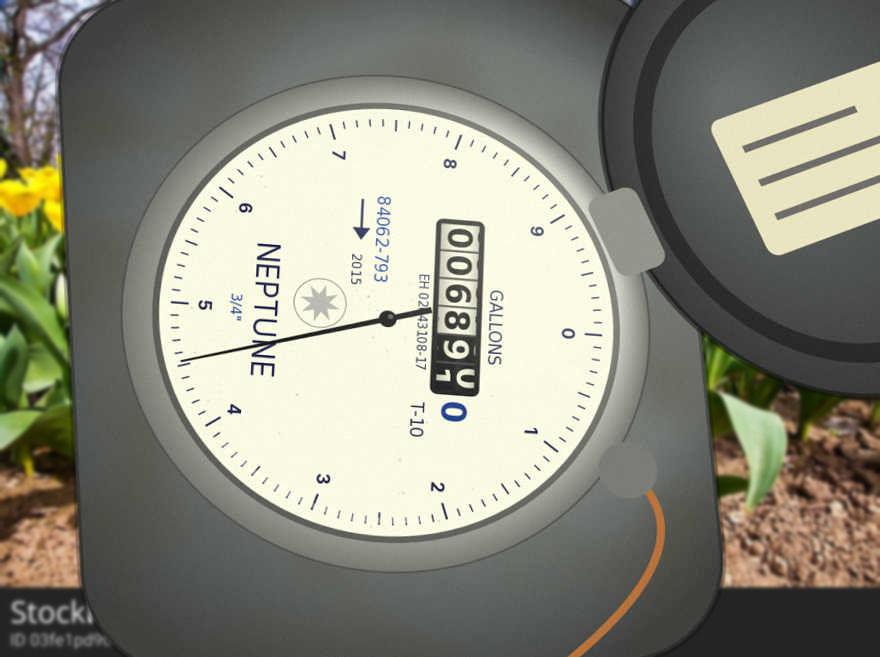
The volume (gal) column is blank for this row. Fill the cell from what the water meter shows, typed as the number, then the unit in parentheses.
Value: 68904.5 (gal)
